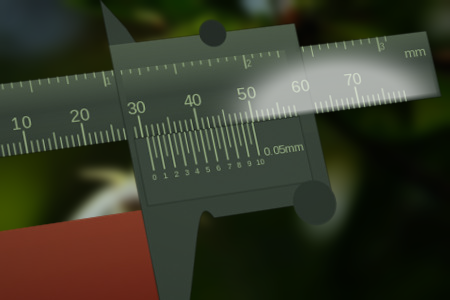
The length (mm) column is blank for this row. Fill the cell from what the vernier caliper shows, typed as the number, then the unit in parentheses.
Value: 30.8 (mm)
